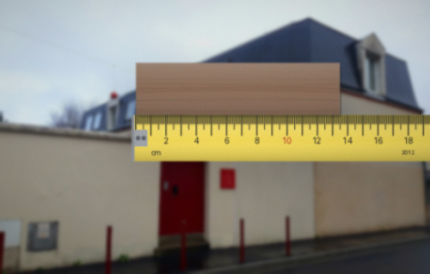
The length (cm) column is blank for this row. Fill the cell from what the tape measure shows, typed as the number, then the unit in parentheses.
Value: 13.5 (cm)
